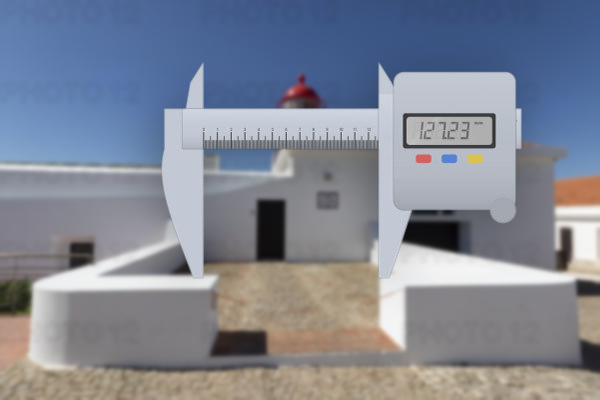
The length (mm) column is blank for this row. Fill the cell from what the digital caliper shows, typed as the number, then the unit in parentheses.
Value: 127.23 (mm)
